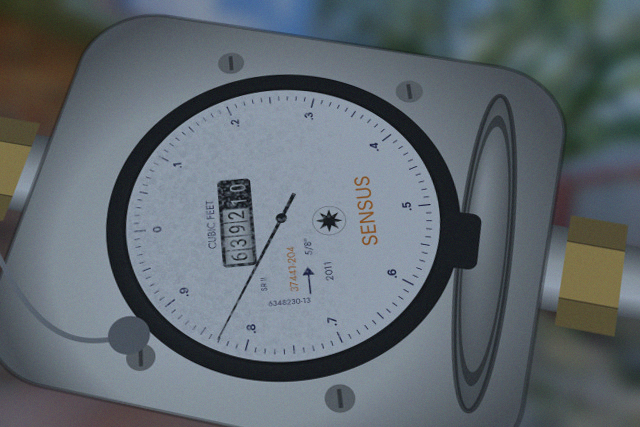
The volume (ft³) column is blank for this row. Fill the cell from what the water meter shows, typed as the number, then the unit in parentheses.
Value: 639209.83 (ft³)
